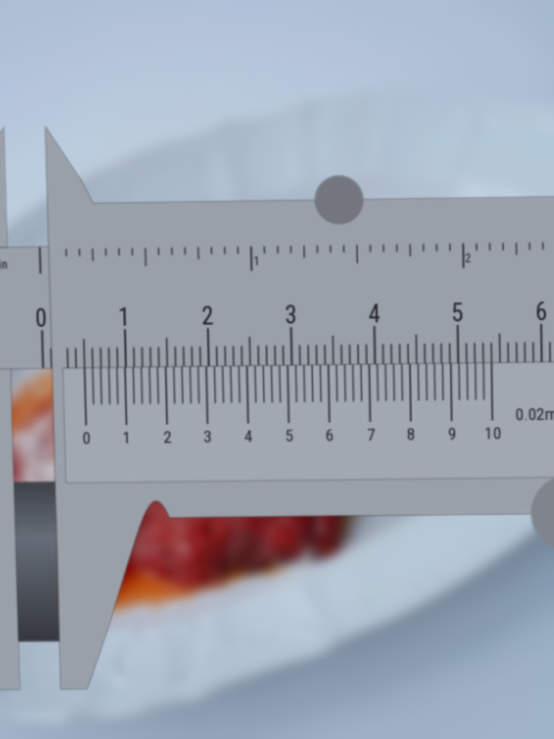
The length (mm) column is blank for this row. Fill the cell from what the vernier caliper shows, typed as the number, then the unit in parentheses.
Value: 5.0 (mm)
